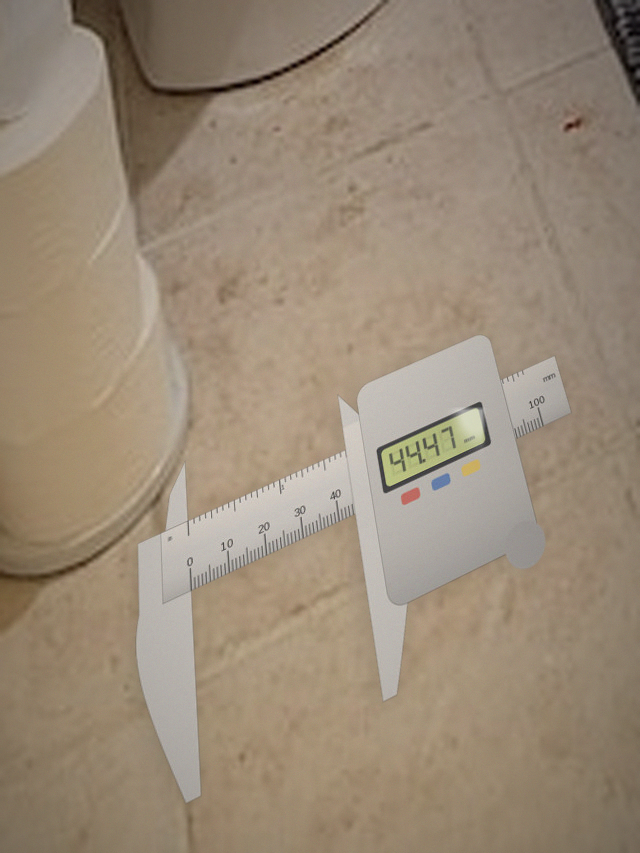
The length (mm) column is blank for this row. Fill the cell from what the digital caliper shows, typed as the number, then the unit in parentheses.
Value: 44.47 (mm)
